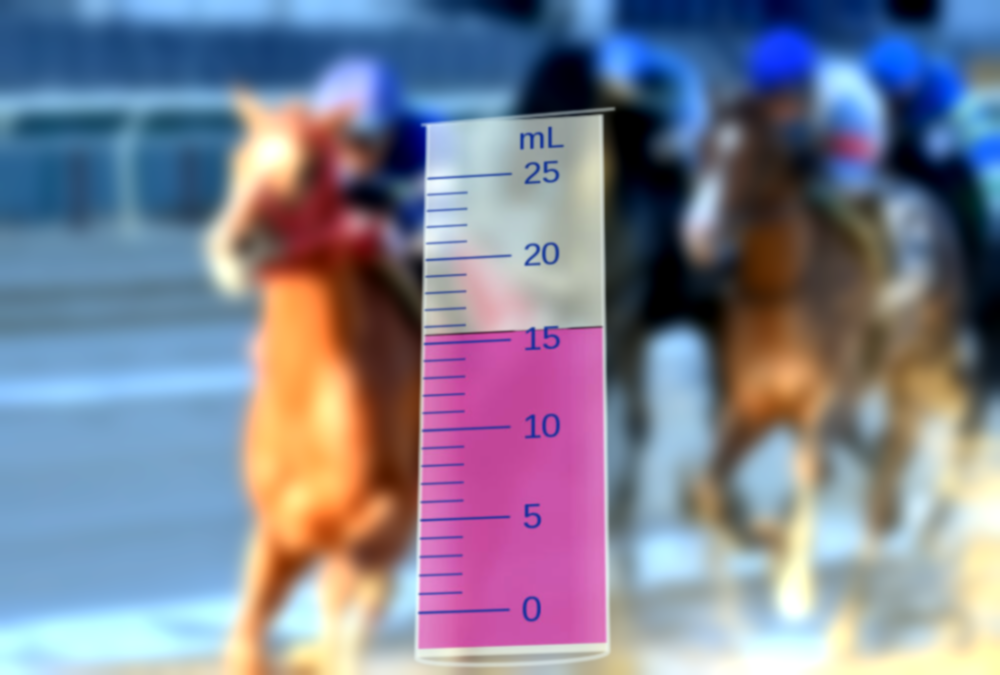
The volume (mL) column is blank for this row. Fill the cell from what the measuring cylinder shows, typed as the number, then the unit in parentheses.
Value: 15.5 (mL)
